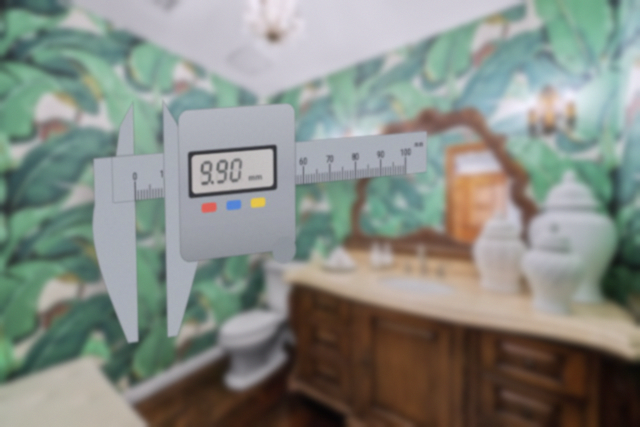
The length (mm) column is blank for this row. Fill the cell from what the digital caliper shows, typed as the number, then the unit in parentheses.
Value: 9.90 (mm)
